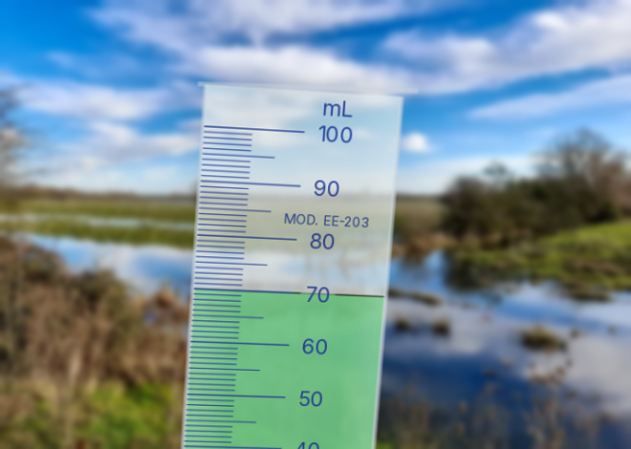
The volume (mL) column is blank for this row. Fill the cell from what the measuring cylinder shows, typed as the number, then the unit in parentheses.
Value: 70 (mL)
